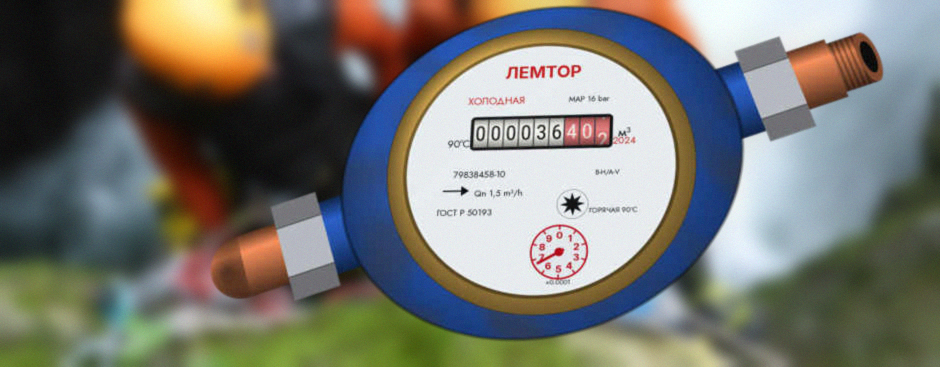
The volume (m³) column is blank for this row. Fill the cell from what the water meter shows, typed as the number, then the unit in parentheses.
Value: 36.4016 (m³)
